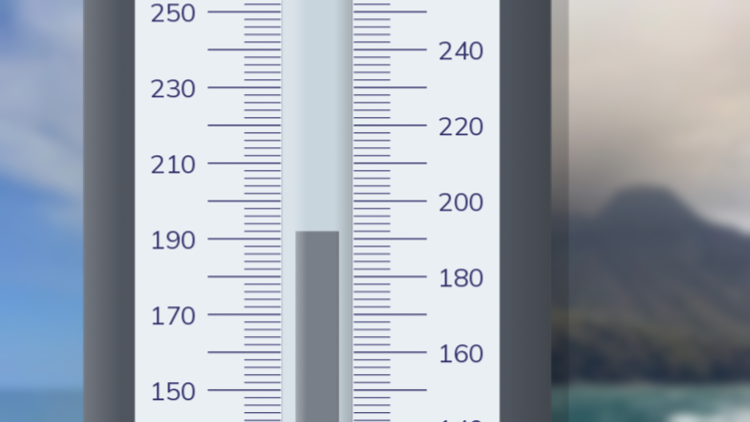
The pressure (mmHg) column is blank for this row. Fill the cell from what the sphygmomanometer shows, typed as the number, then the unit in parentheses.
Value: 192 (mmHg)
